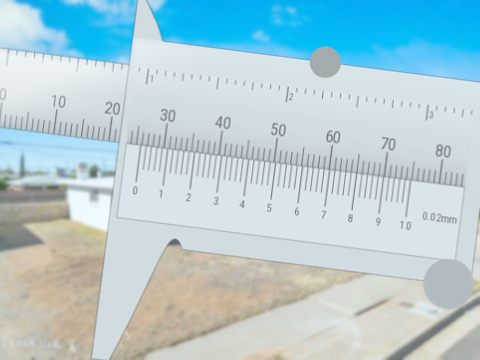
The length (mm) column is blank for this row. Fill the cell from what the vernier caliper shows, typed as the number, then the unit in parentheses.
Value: 25.8 (mm)
